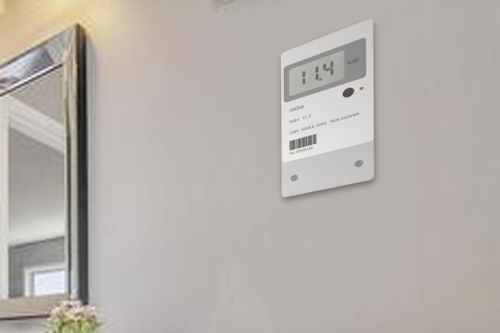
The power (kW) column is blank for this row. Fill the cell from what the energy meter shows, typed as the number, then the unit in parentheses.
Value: 11.4 (kW)
